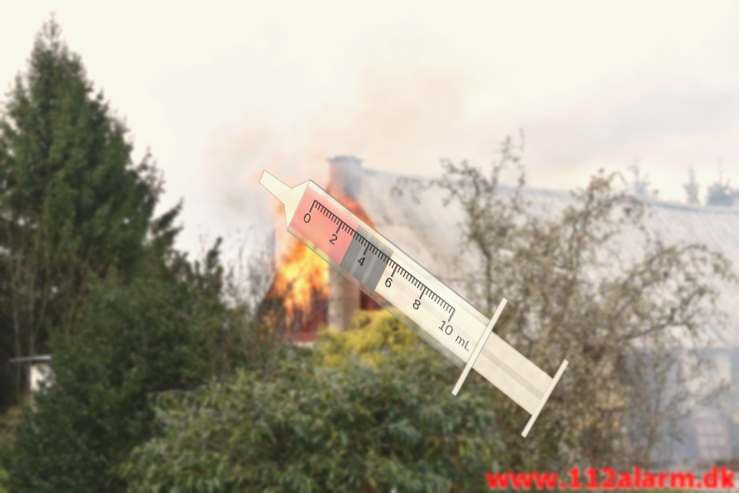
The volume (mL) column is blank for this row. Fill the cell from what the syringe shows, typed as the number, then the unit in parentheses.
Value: 3 (mL)
